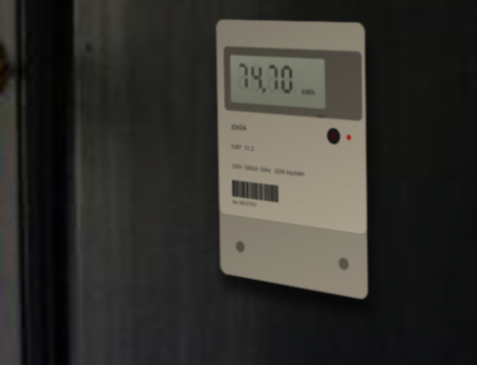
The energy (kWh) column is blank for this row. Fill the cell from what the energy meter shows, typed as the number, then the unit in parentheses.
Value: 74.70 (kWh)
